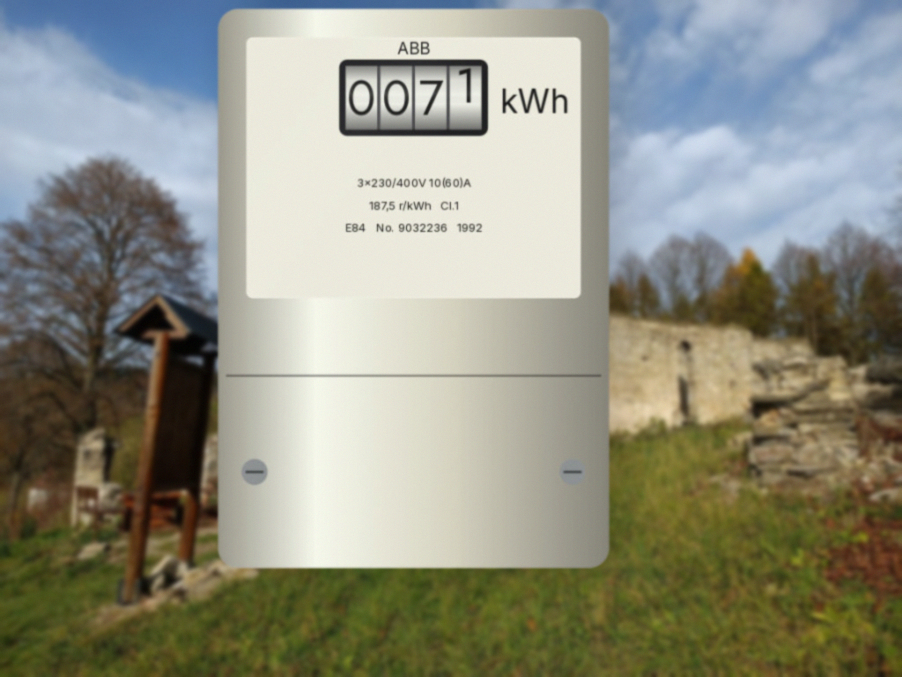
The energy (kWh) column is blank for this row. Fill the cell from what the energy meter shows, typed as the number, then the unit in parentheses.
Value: 71 (kWh)
